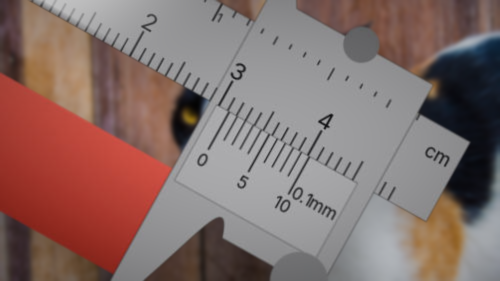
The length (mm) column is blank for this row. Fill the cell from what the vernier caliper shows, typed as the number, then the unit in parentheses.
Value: 31.2 (mm)
